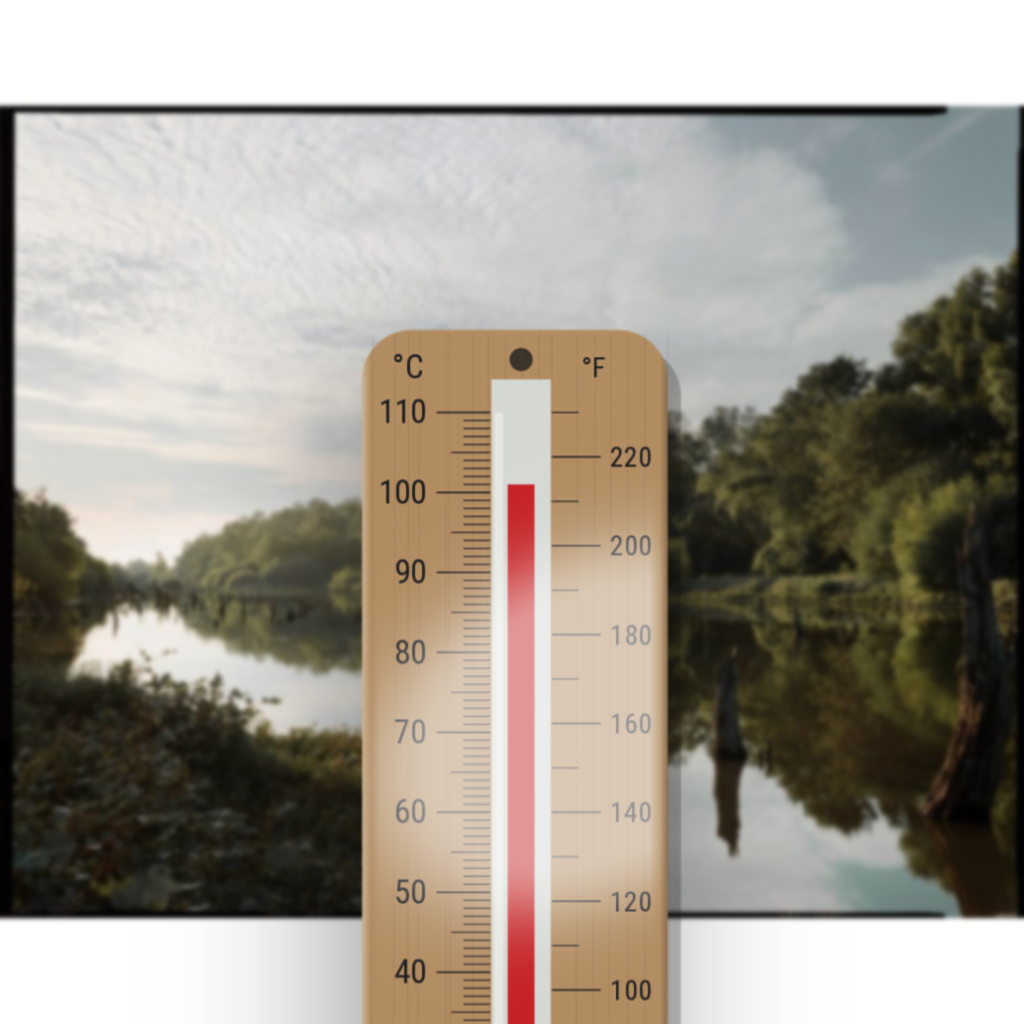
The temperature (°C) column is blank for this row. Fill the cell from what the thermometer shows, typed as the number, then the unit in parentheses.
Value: 101 (°C)
